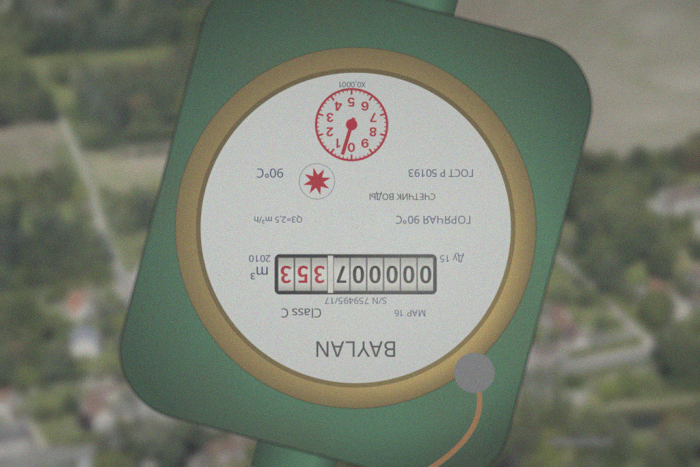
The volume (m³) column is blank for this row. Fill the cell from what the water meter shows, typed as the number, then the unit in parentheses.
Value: 7.3530 (m³)
